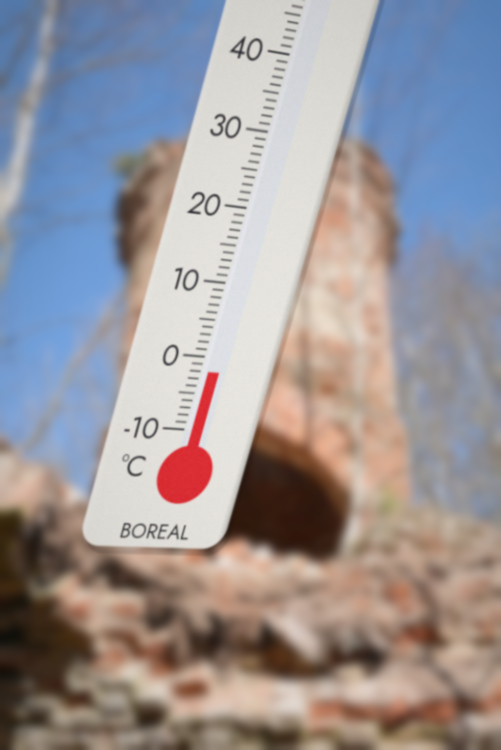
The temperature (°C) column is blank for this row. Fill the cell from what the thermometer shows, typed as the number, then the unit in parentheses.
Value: -2 (°C)
